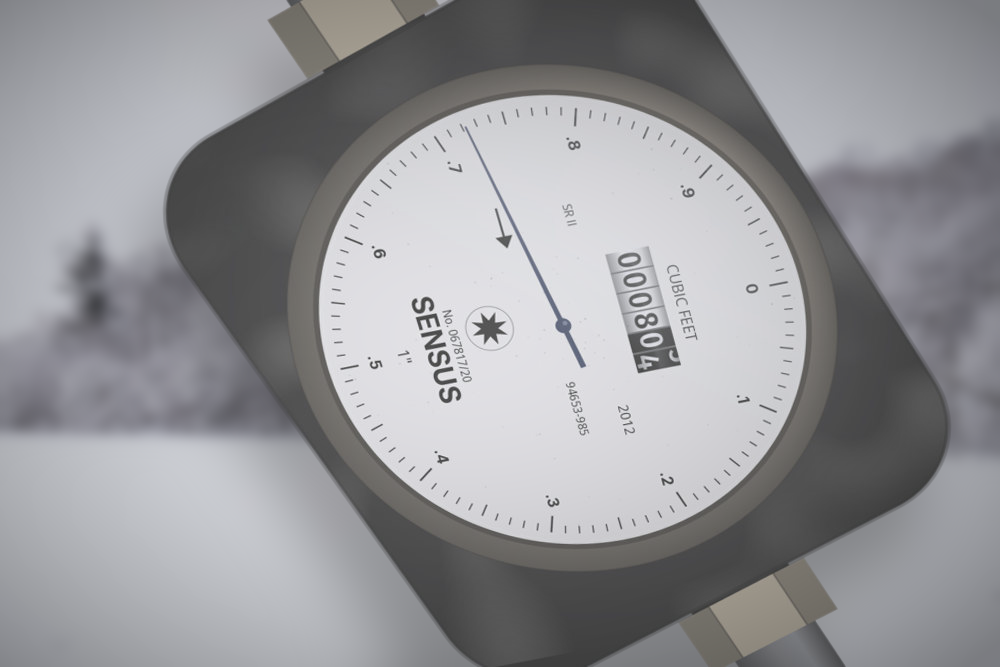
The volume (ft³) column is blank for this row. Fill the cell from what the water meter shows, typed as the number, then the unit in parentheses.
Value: 803.72 (ft³)
